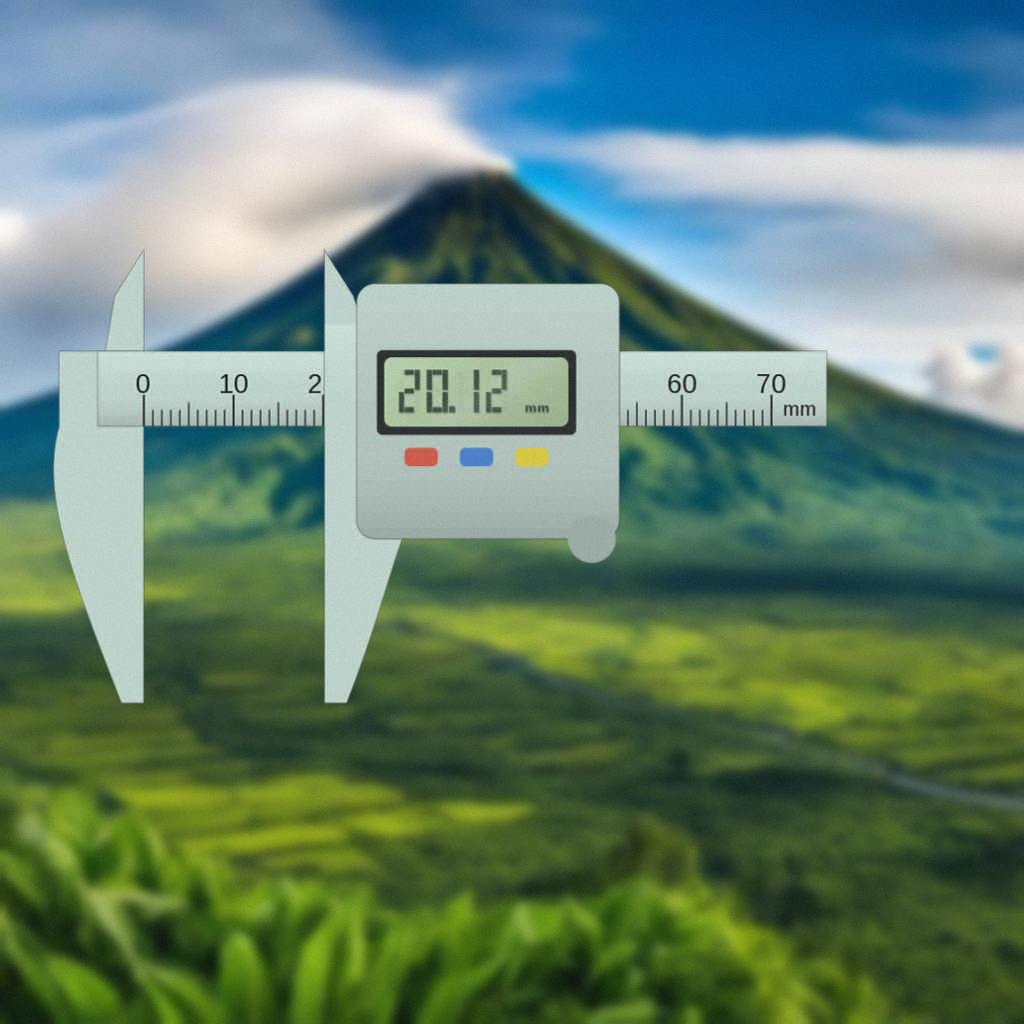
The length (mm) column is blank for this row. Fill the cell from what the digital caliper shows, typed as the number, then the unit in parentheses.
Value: 20.12 (mm)
